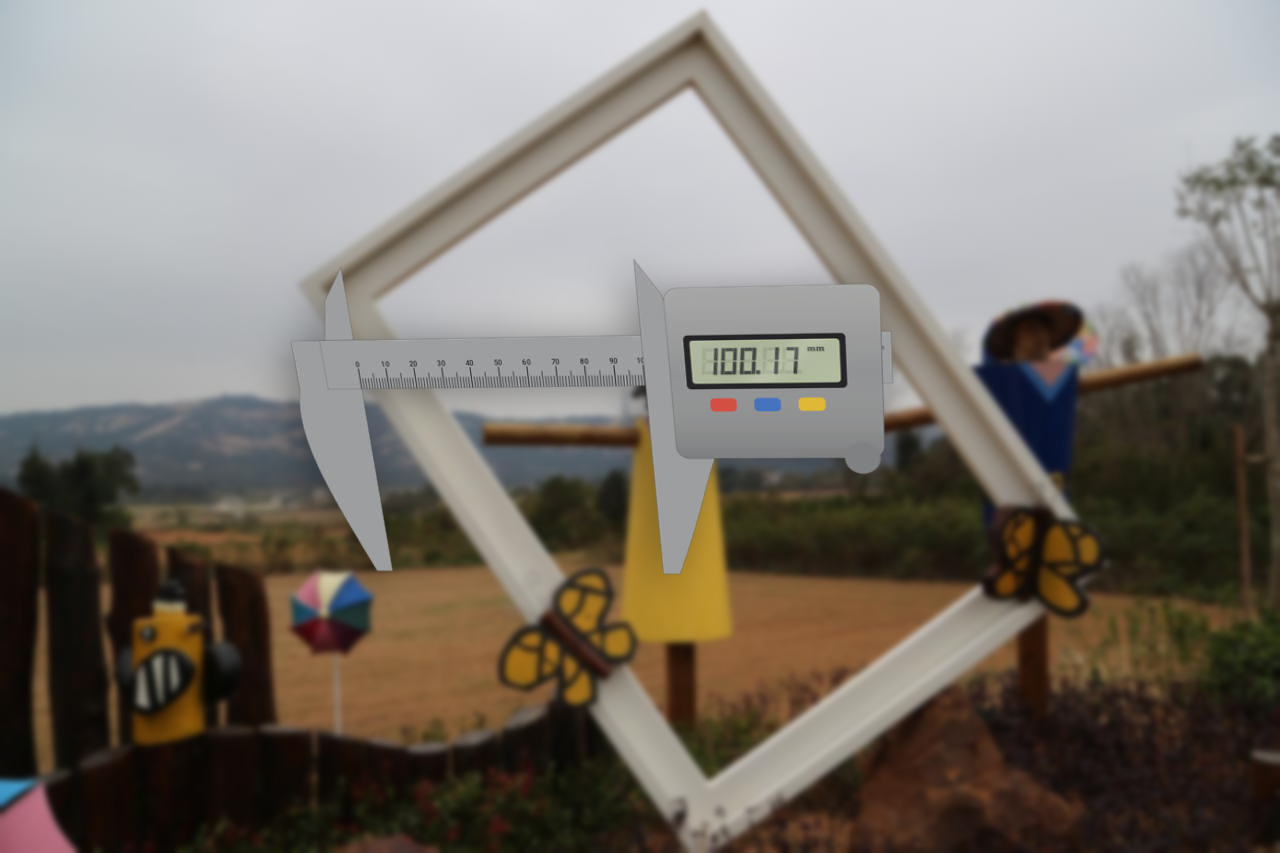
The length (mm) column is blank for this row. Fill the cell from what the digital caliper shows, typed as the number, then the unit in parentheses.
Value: 100.17 (mm)
